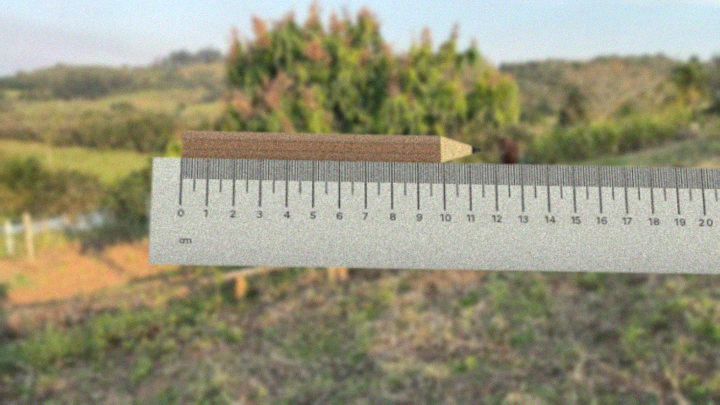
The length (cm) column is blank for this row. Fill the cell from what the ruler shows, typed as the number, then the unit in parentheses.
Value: 11.5 (cm)
